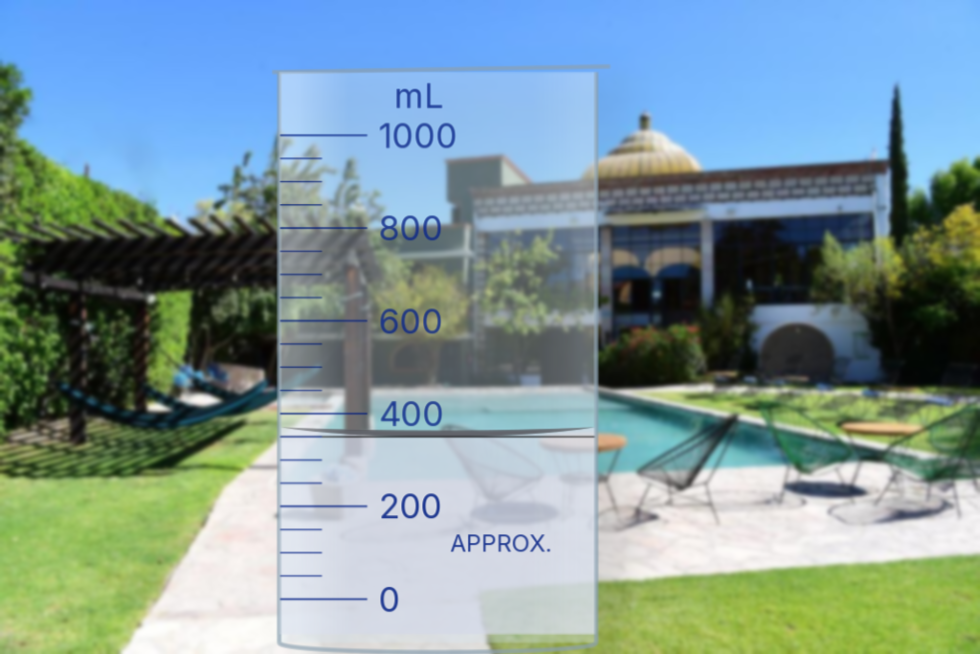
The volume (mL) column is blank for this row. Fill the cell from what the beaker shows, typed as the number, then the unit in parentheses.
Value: 350 (mL)
